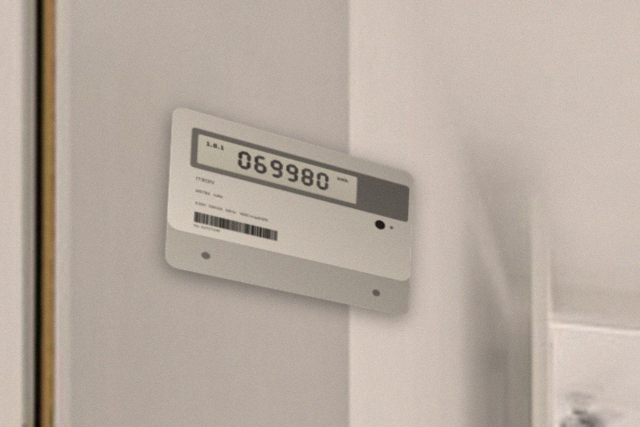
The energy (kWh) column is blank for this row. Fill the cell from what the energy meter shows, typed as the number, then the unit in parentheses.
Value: 69980 (kWh)
